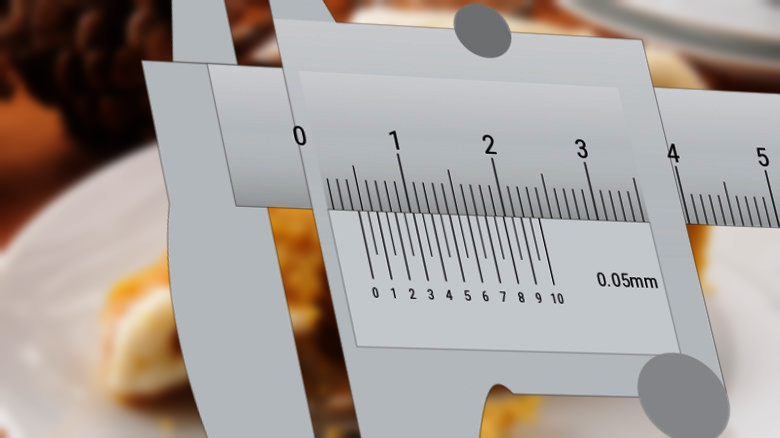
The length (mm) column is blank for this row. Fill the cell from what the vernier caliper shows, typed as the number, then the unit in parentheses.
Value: 4.6 (mm)
